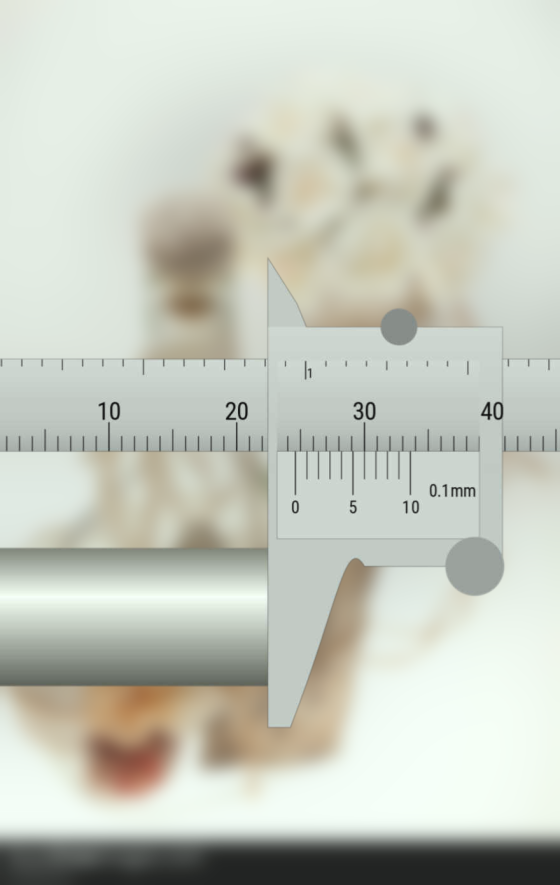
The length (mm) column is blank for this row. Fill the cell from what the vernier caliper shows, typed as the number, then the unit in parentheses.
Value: 24.6 (mm)
